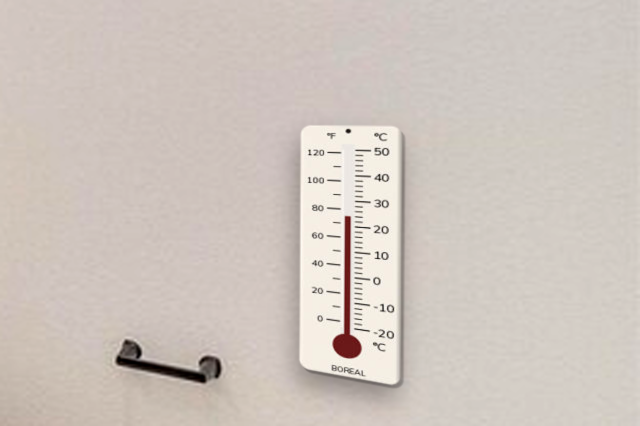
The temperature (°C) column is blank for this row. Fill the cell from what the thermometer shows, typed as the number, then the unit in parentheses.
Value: 24 (°C)
